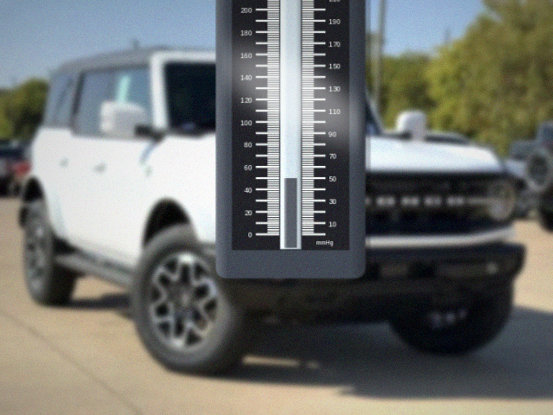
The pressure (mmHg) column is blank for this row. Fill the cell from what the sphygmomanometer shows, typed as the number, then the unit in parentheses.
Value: 50 (mmHg)
